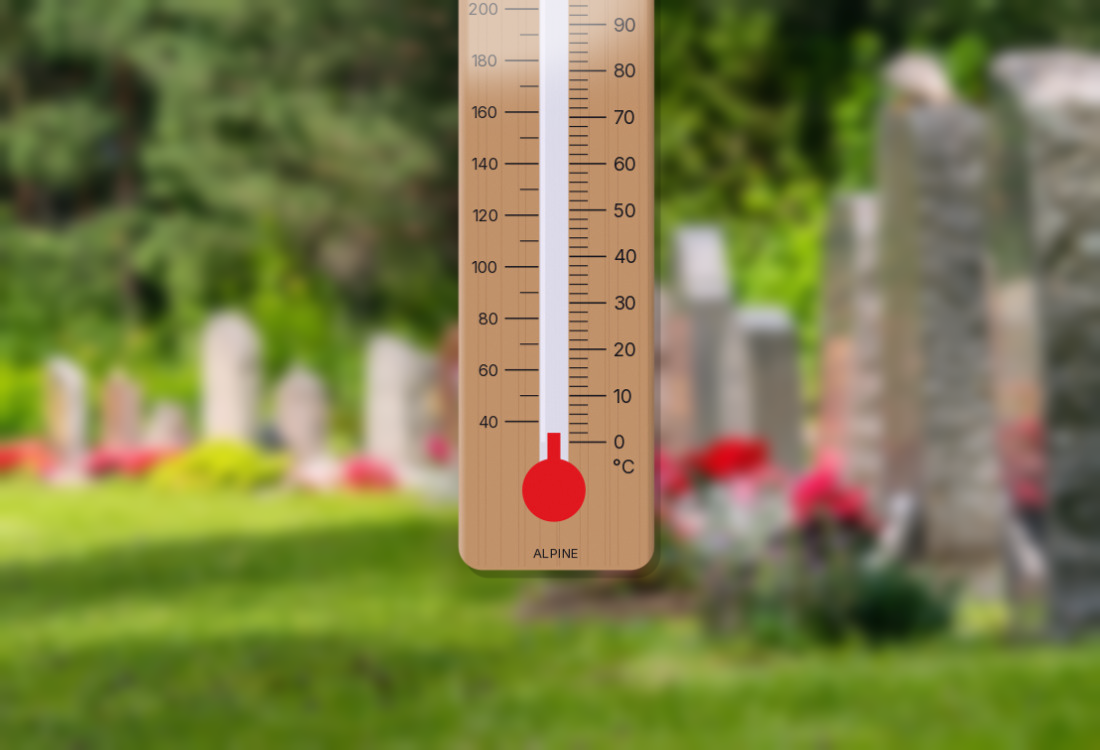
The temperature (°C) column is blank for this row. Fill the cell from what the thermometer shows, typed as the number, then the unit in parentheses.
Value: 2 (°C)
